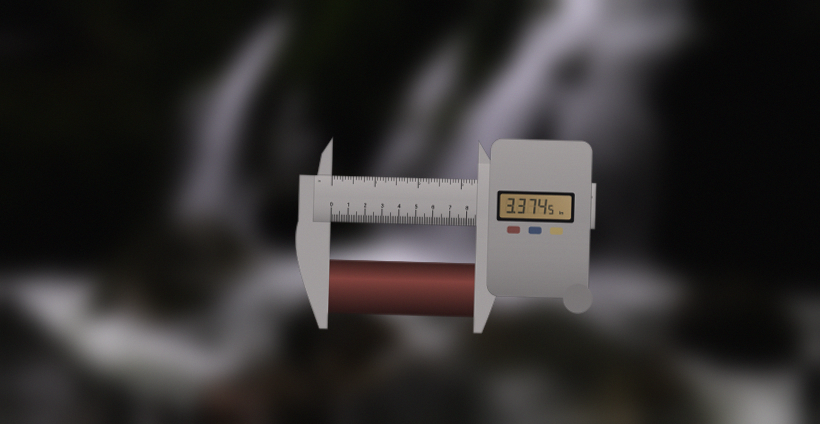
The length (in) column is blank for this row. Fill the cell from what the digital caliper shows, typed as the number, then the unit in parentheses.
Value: 3.3745 (in)
